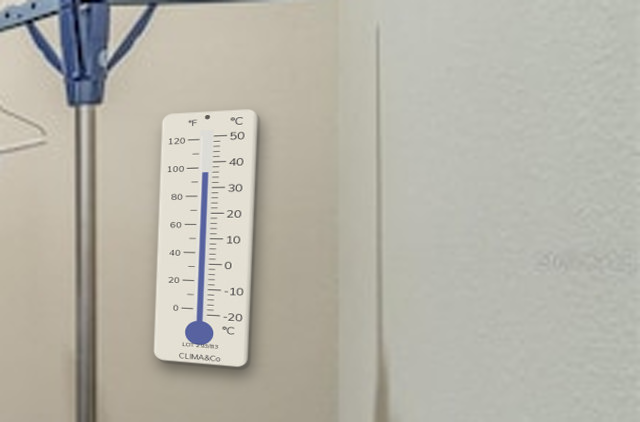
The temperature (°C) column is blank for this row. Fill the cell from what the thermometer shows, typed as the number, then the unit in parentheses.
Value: 36 (°C)
